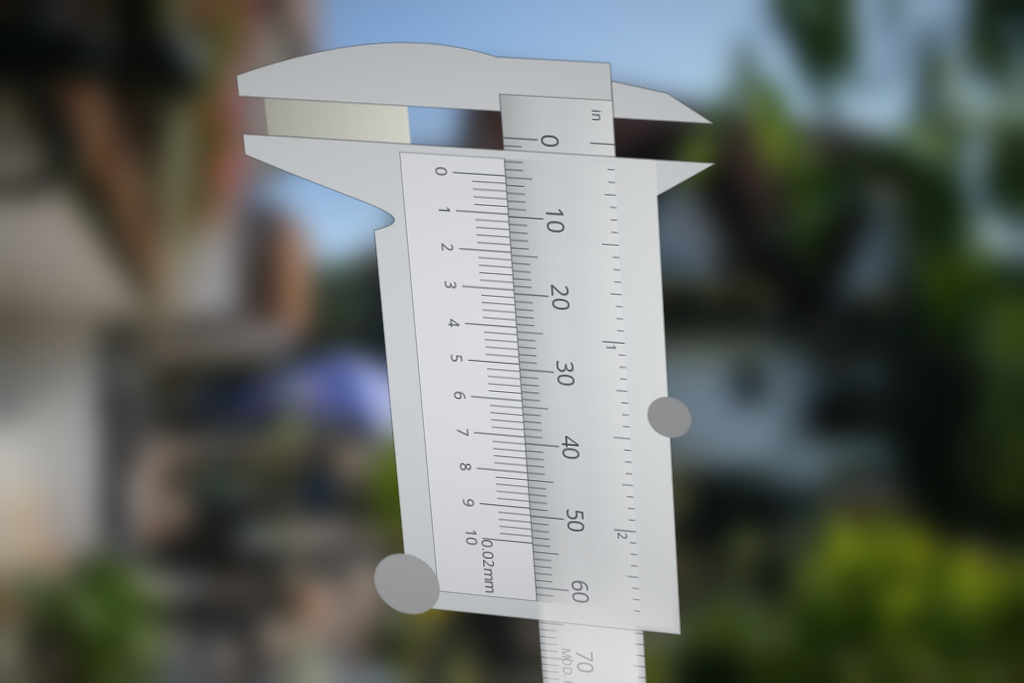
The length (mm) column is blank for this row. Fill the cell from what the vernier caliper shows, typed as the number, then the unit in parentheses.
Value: 4.8 (mm)
